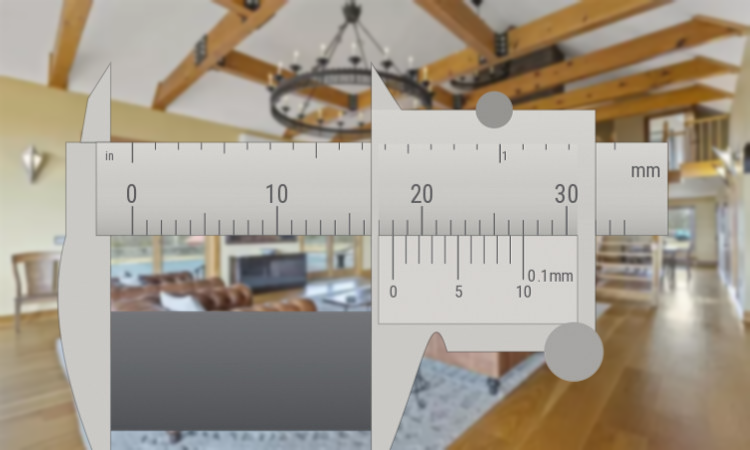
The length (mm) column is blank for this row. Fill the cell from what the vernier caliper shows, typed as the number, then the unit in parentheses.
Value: 18.0 (mm)
